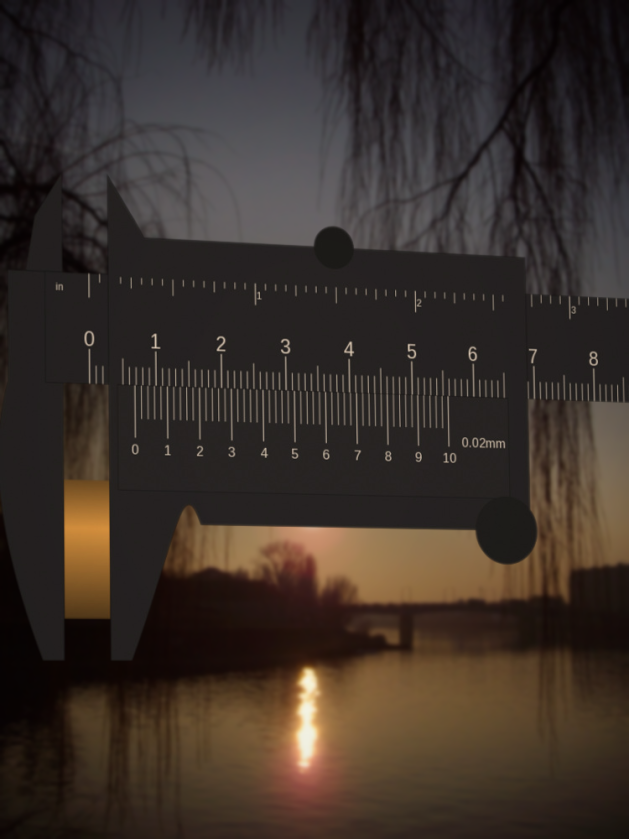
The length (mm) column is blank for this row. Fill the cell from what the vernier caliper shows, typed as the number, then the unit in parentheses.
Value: 6.8 (mm)
